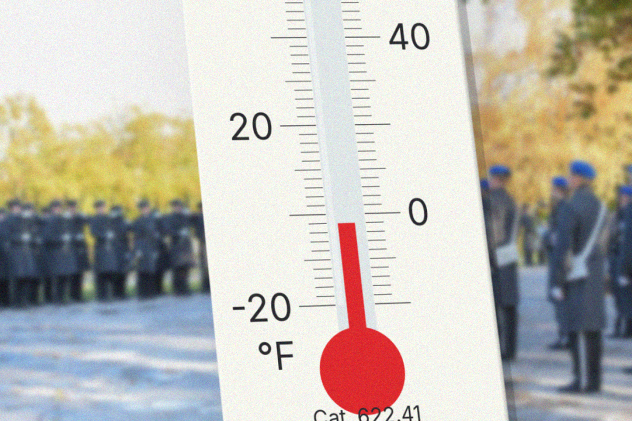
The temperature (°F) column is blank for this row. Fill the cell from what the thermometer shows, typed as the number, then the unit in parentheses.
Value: -2 (°F)
